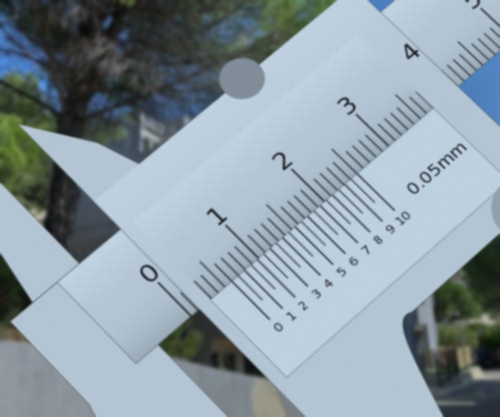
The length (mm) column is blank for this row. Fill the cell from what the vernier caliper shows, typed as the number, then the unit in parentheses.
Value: 6.0 (mm)
